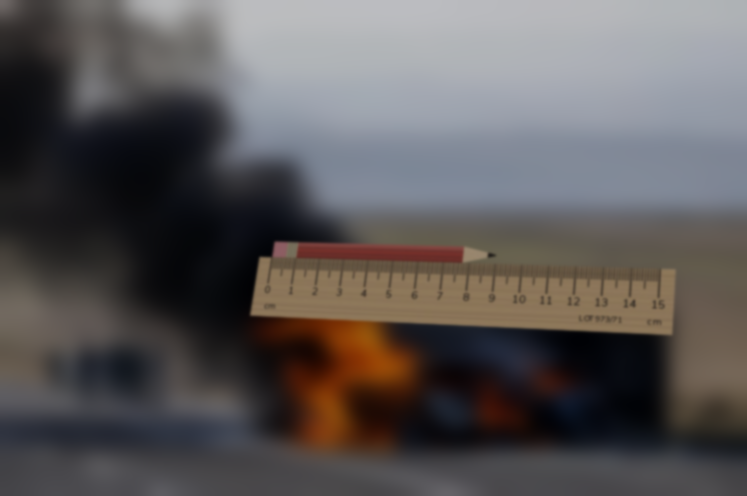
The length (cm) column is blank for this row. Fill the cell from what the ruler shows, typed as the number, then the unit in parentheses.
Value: 9 (cm)
